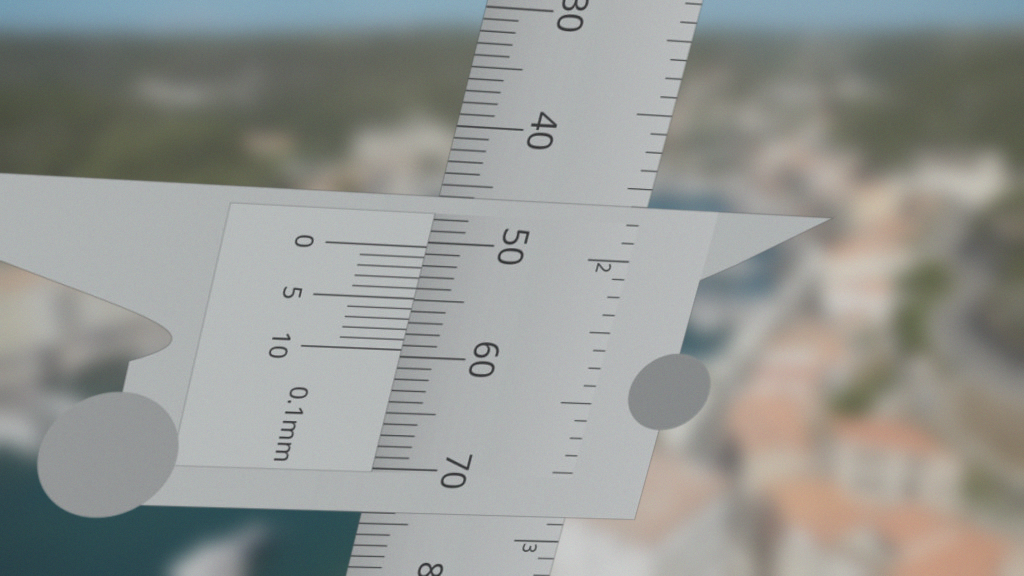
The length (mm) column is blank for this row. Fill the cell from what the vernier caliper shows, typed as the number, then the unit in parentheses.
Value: 50.4 (mm)
